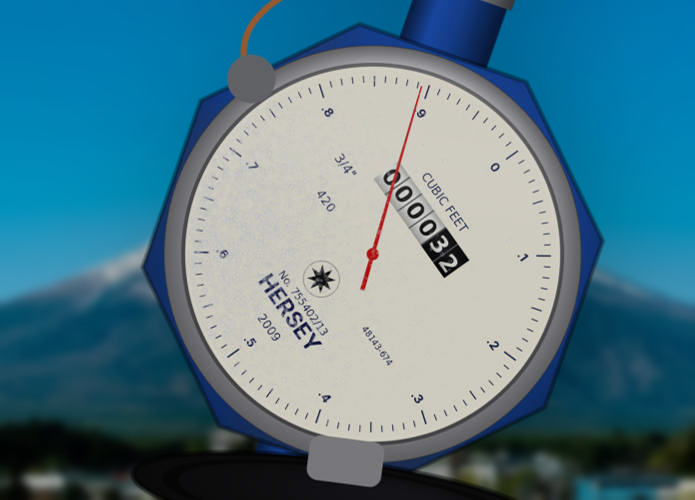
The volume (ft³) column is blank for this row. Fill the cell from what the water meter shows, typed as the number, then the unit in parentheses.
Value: 31.89 (ft³)
